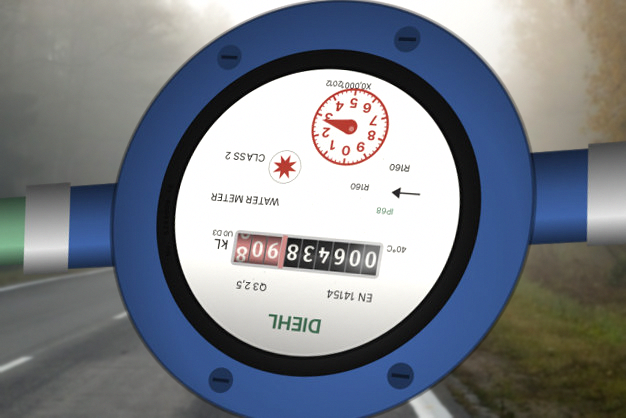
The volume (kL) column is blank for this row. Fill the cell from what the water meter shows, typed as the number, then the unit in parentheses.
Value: 6438.9082 (kL)
